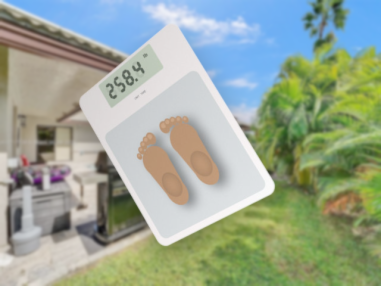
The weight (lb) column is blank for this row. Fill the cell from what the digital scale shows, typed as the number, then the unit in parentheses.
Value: 258.4 (lb)
